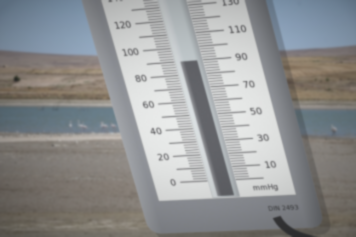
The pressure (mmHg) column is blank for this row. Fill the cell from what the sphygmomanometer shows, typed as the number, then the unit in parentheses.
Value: 90 (mmHg)
